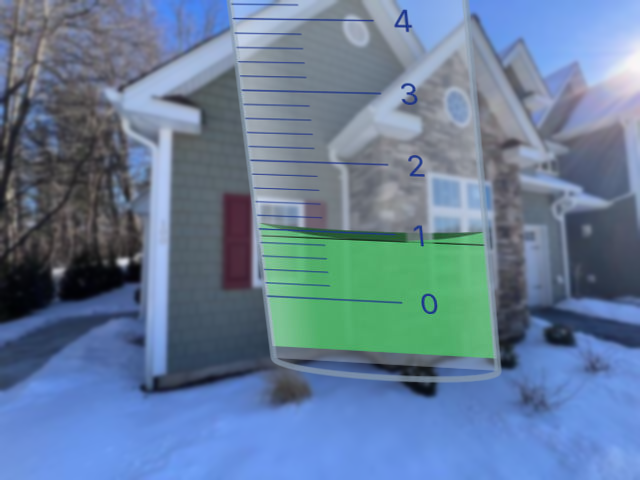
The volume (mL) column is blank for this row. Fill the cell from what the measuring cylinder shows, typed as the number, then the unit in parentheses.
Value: 0.9 (mL)
